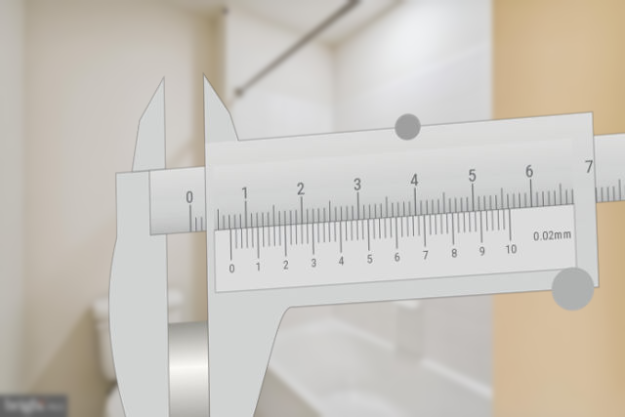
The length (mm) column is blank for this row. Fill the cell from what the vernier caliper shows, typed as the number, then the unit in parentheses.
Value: 7.2 (mm)
